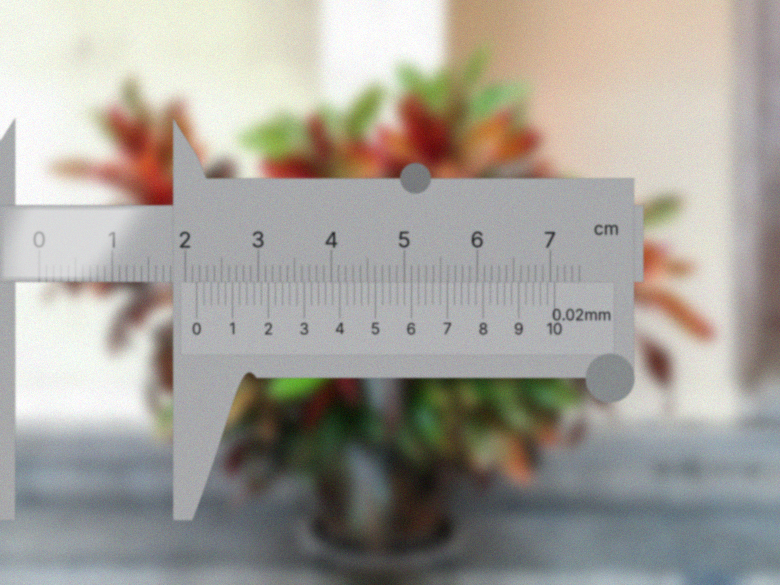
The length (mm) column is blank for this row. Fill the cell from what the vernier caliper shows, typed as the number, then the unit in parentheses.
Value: 21.6 (mm)
